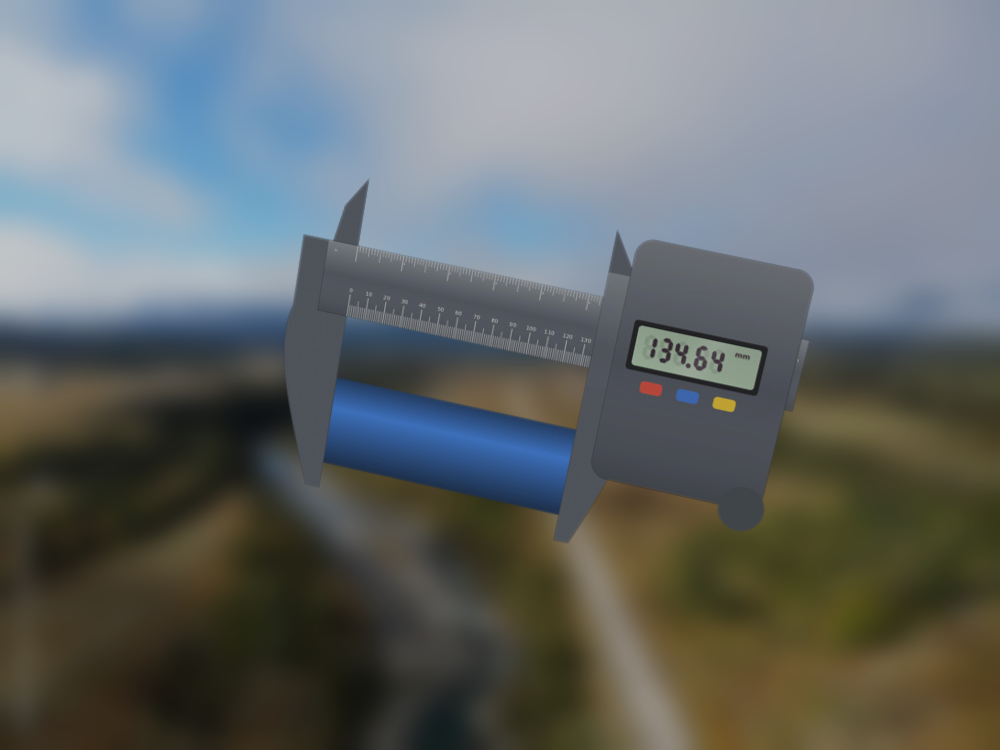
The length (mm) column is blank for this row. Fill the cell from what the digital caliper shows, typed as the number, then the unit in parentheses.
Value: 134.64 (mm)
